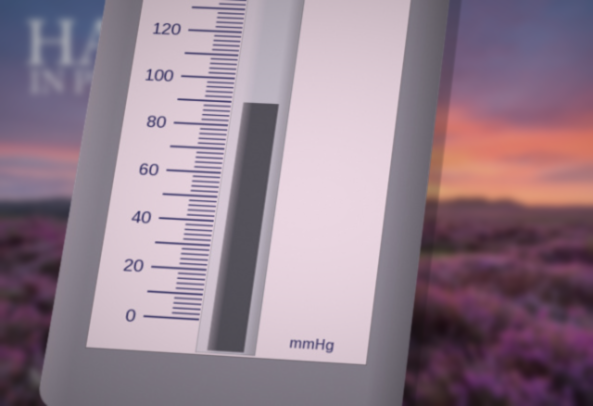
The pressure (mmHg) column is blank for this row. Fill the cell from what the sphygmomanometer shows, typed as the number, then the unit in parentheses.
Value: 90 (mmHg)
